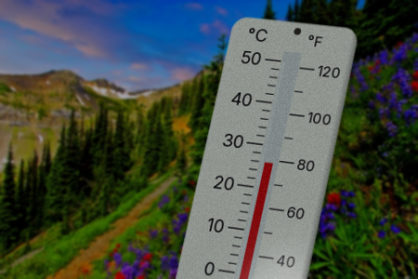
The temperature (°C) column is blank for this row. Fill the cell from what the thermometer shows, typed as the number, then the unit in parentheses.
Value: 26 (°C)
